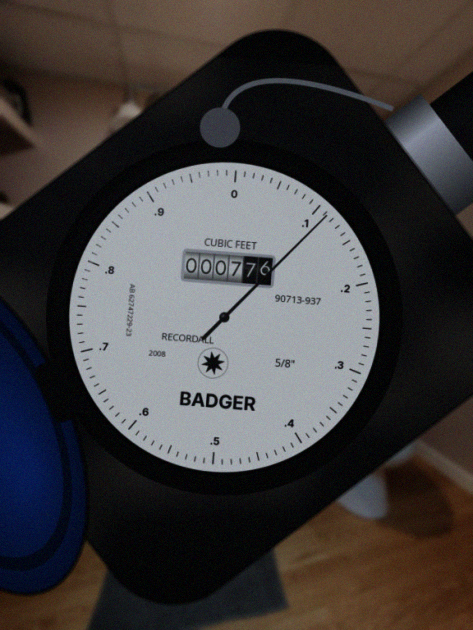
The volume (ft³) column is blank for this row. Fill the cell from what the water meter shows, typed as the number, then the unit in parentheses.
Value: 776.11 (ft³)
